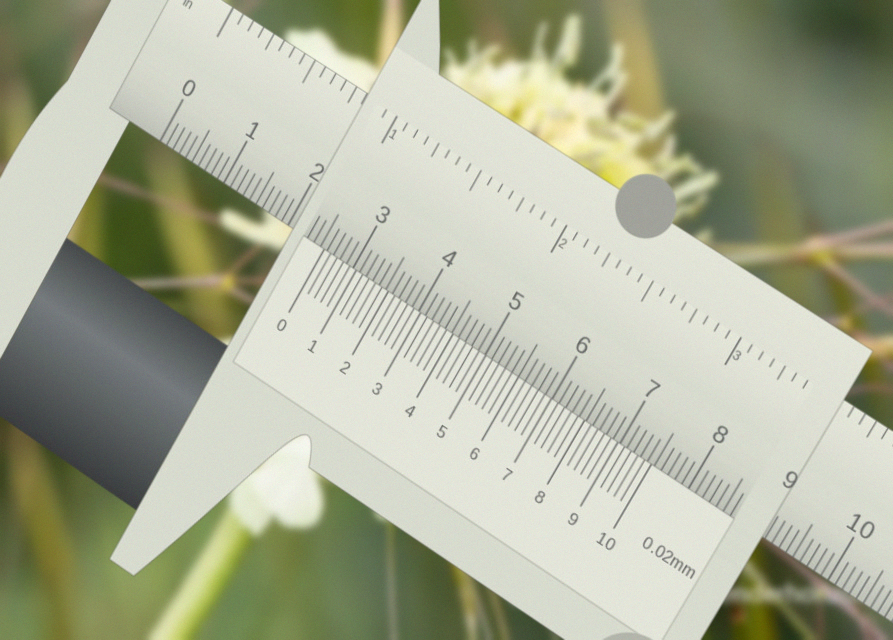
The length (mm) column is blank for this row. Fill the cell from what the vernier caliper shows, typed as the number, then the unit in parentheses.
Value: 25.6 (mm)
